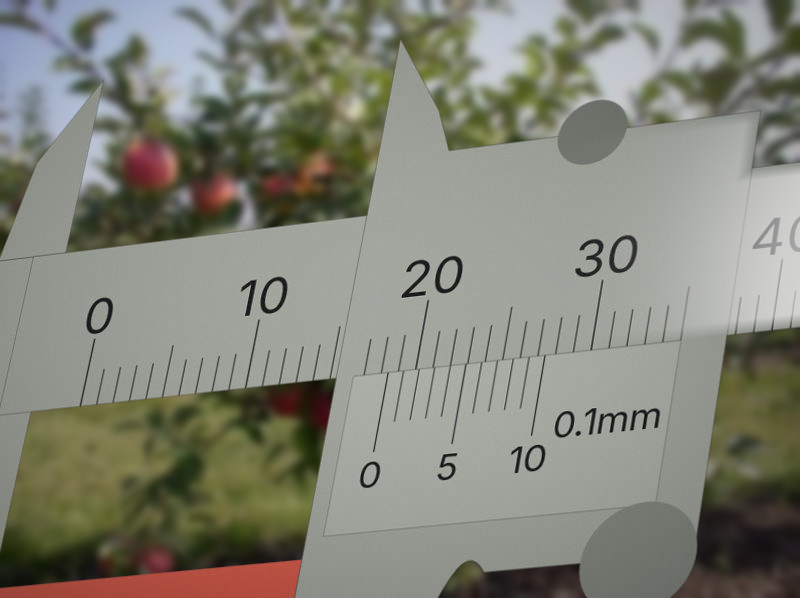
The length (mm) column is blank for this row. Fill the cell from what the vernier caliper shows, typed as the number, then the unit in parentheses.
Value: 18.4 (mm)
